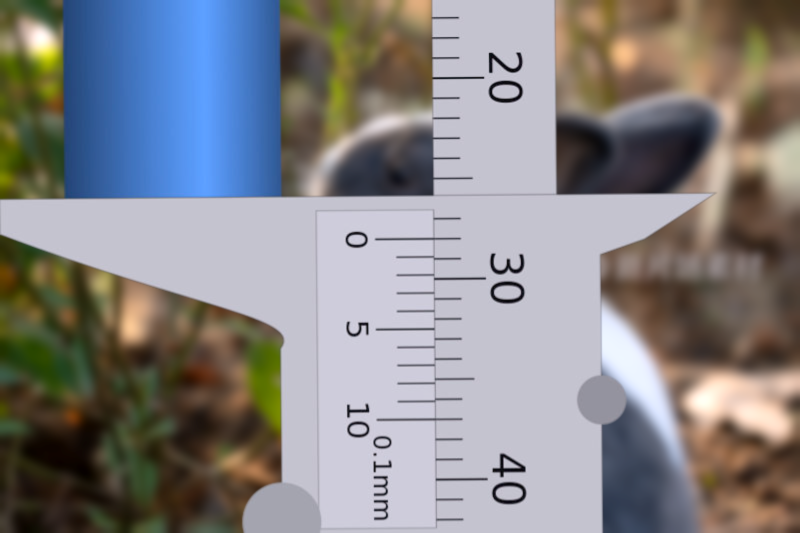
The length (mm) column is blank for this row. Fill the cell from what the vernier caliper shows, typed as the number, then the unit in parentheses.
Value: 28.0 (mm)
